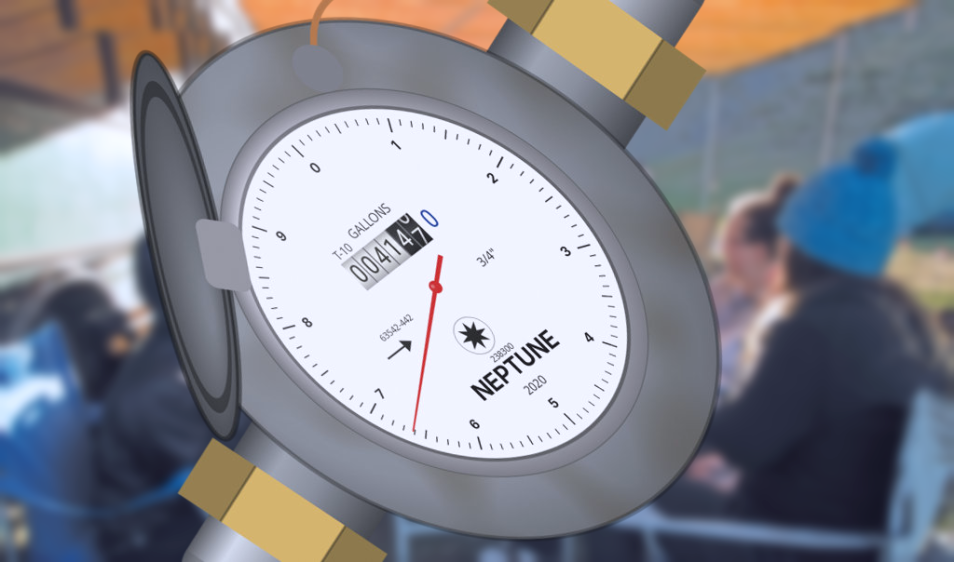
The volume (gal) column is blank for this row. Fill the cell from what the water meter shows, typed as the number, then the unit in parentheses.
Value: 41466.6 (gal)
